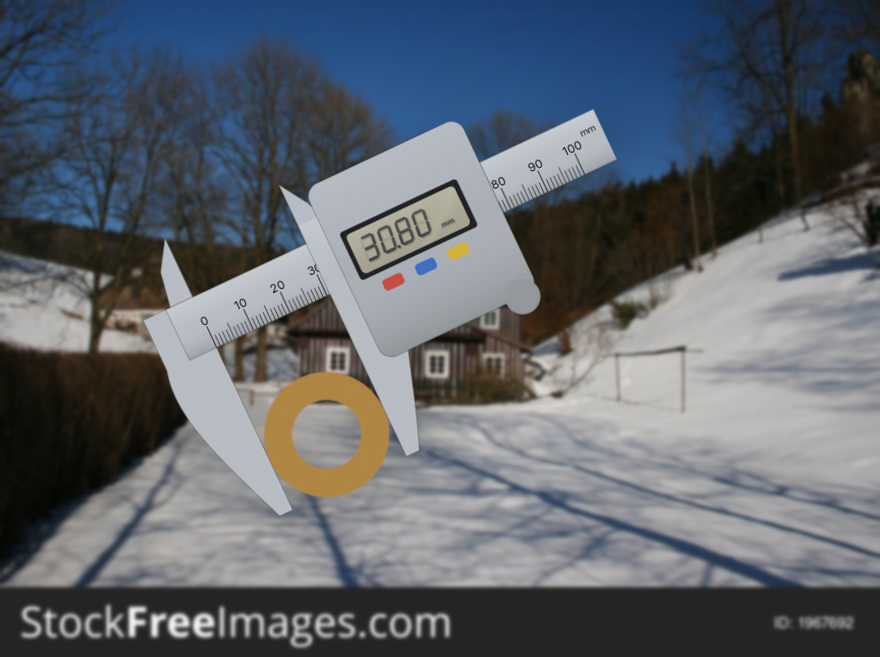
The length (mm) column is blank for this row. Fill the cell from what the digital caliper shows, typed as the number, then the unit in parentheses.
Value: 30.80 (mm)
